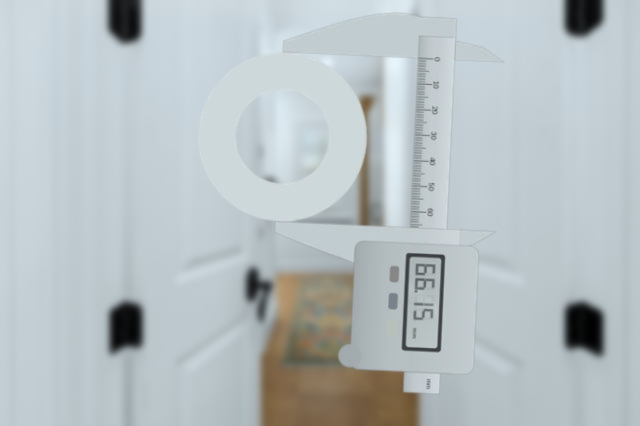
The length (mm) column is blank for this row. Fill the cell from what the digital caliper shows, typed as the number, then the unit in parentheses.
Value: 66.15 (mm)
